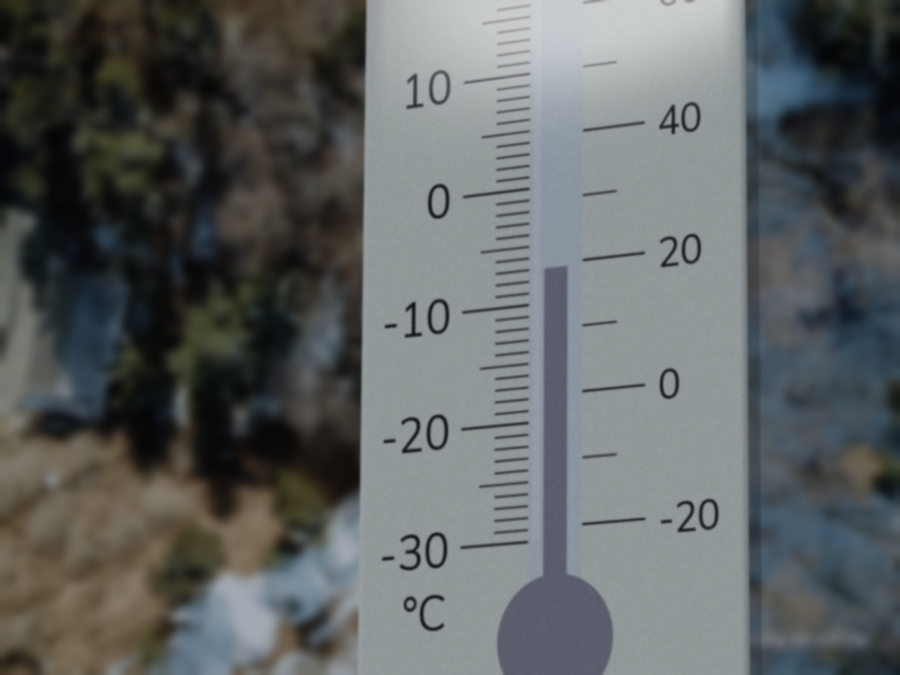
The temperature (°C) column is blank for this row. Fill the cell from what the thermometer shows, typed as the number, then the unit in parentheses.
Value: -7 (°C)
